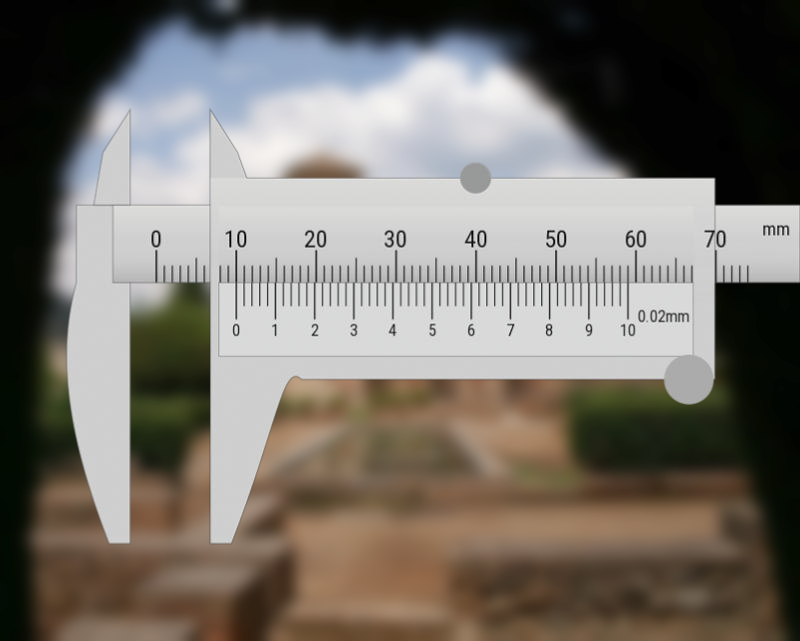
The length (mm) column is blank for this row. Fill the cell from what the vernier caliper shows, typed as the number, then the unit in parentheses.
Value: 10.0 (mm)
